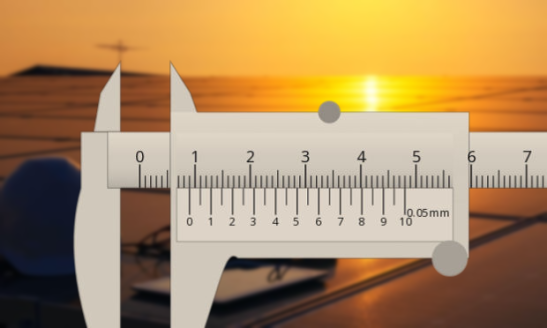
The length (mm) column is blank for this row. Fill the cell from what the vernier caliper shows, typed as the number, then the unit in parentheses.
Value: 9.0 (mm)
